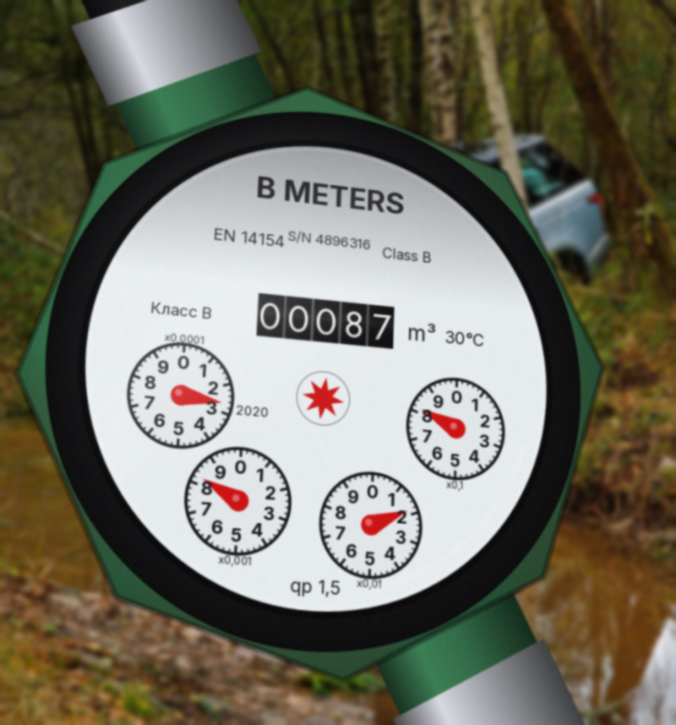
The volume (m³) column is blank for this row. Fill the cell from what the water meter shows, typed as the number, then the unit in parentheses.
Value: 87.8182 (m³)
